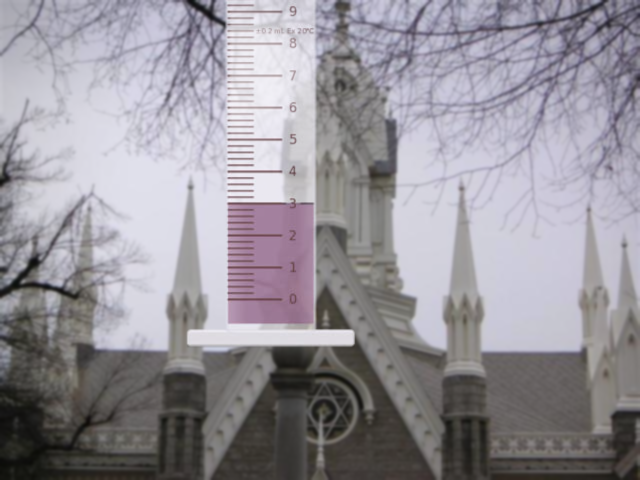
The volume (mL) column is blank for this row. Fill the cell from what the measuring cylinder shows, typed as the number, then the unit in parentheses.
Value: 3 (mL)
